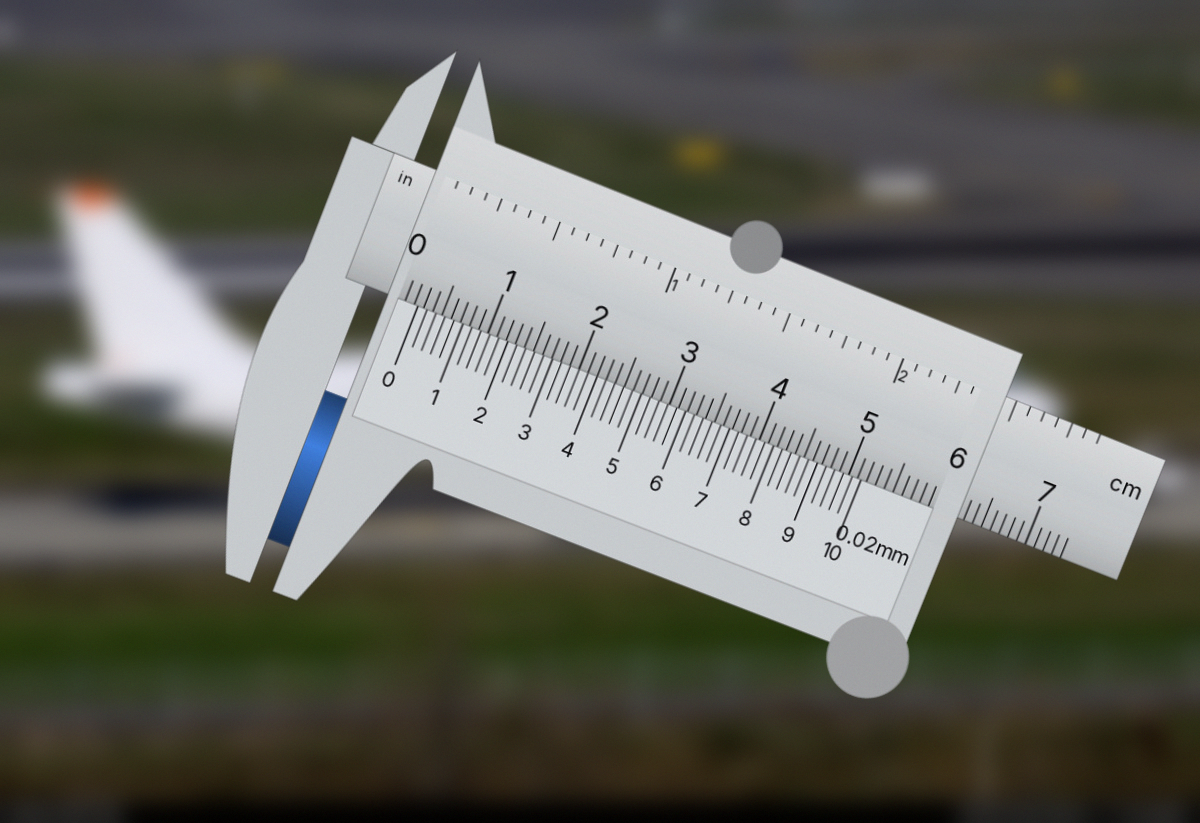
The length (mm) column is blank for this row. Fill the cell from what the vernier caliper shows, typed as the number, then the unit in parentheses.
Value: 2.4 (mm)
